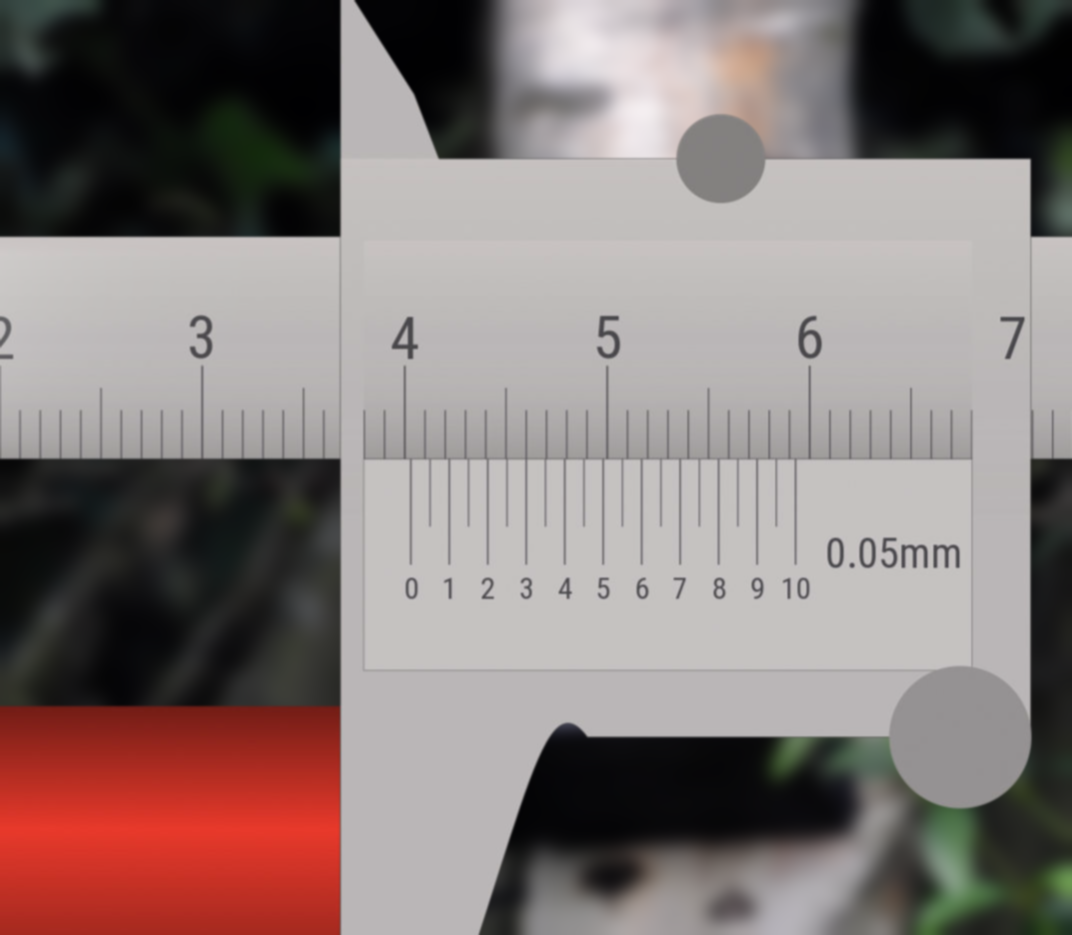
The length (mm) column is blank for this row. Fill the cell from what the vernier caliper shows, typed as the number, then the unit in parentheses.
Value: 40.3 (mm)
